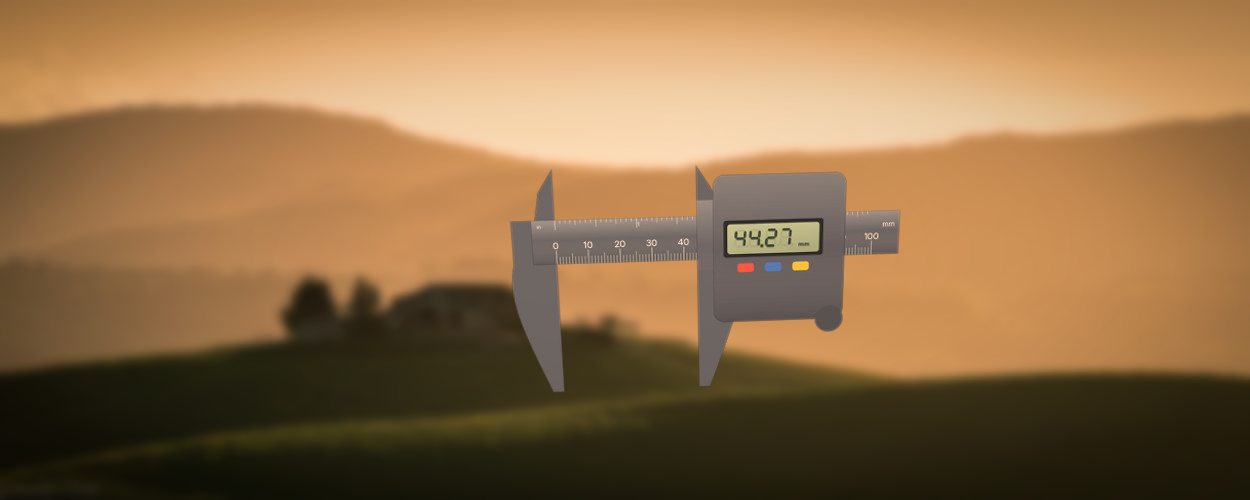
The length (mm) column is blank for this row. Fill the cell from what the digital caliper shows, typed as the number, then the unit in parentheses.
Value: 44.27 (mm)
